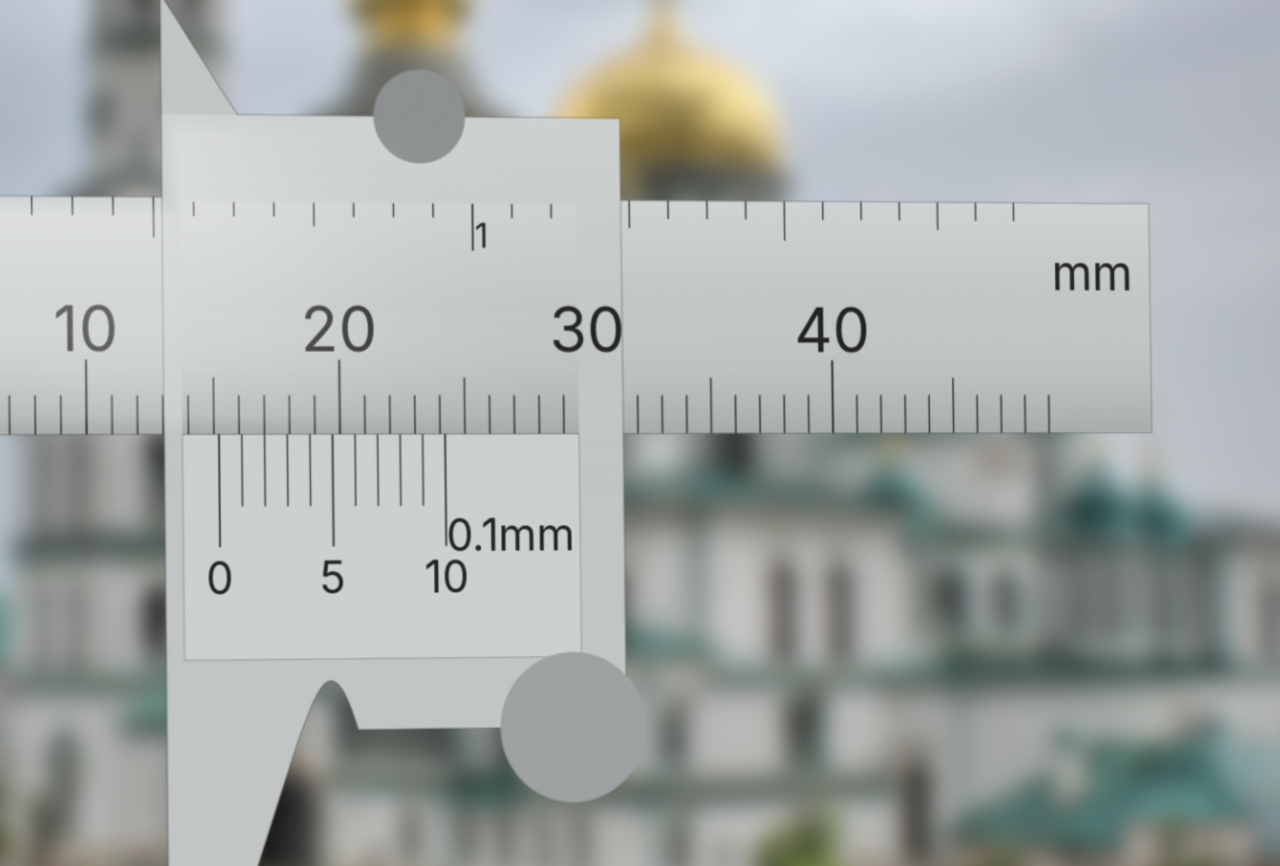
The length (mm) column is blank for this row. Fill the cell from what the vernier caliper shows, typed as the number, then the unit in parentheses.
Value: 15.2 (mm)
